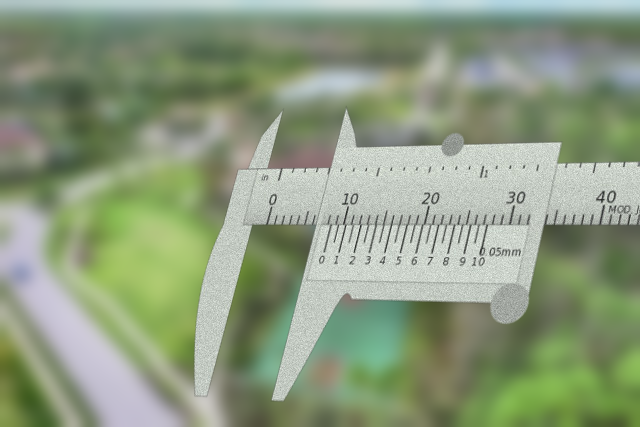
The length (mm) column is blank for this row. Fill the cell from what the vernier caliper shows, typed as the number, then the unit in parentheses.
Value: 8.4 (mm)
